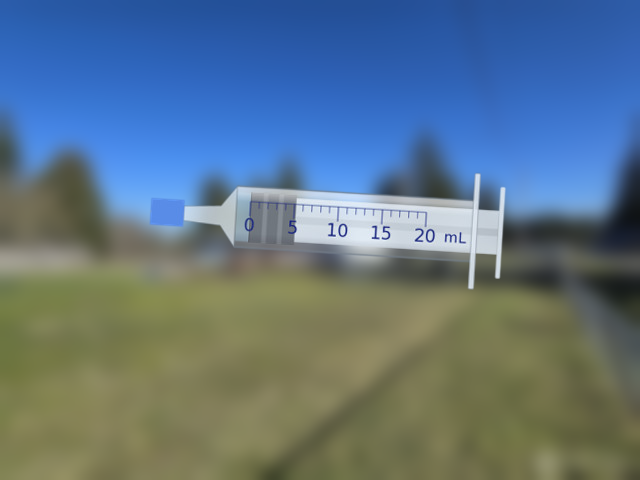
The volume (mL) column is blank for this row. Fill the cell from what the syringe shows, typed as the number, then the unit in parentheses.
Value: 0 (mL)
